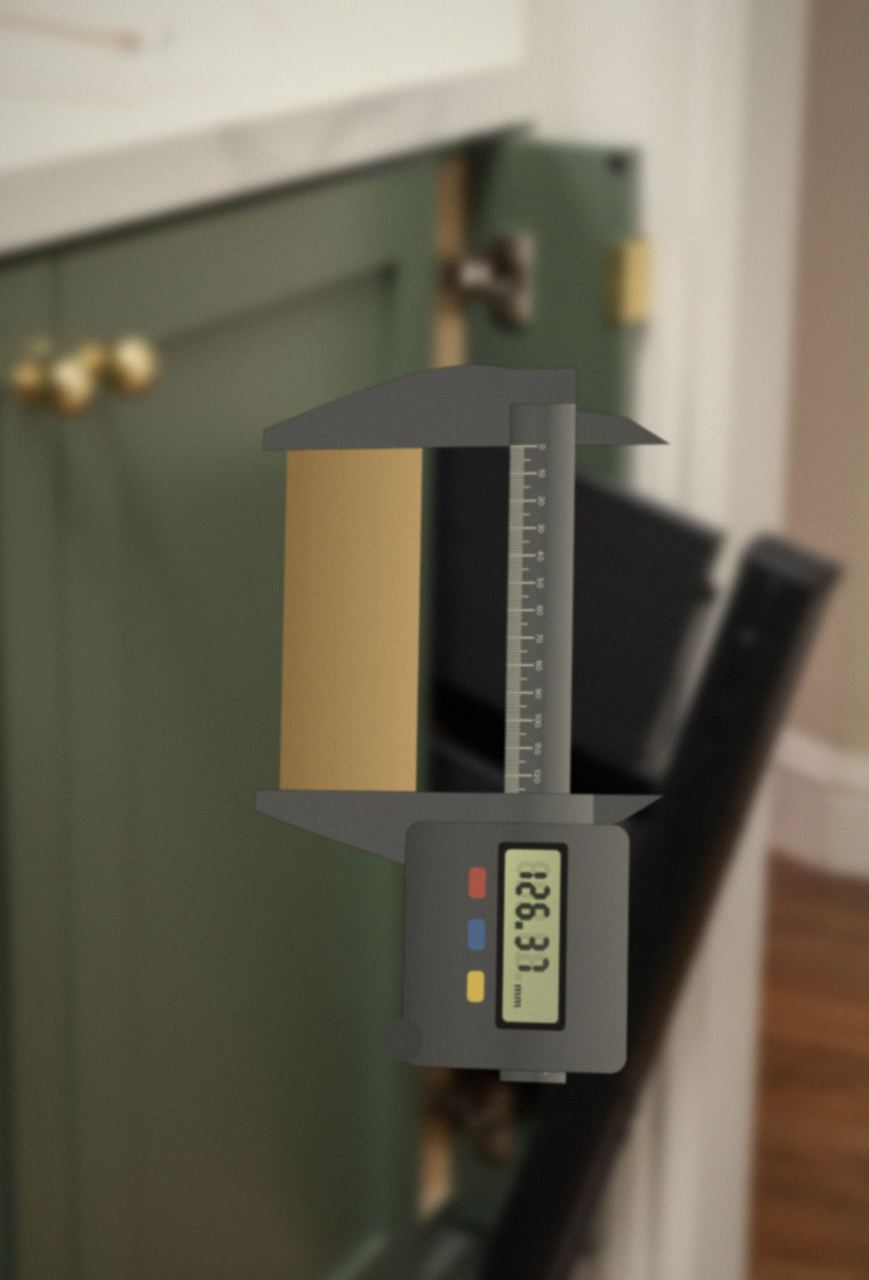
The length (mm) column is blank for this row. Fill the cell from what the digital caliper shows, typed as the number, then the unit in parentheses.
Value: 126.37 (mm)
